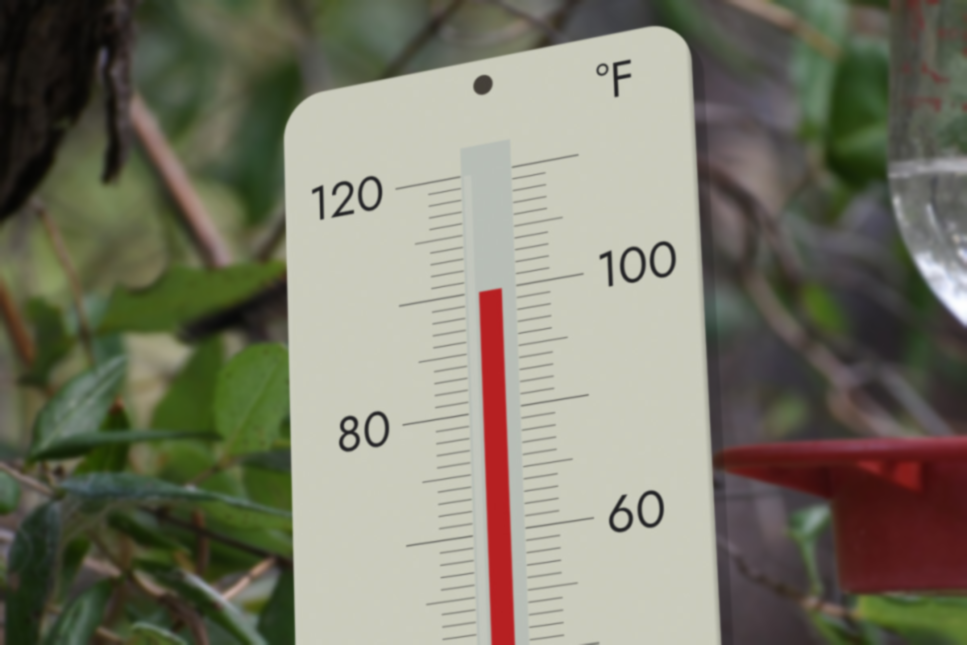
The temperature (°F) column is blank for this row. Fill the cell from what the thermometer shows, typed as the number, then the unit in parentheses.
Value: 100 (°F)
